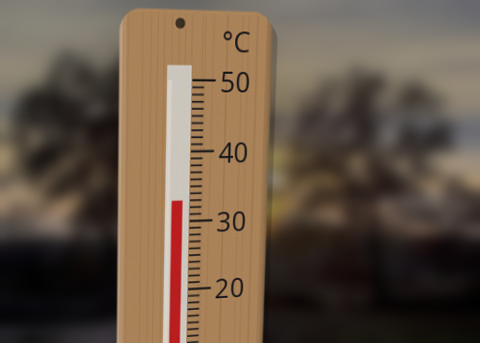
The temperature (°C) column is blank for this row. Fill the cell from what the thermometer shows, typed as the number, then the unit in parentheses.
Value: 33 (°C)
